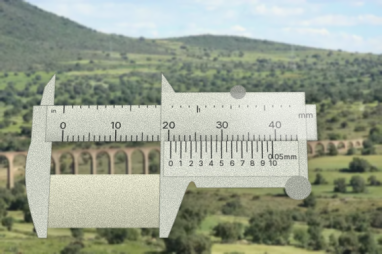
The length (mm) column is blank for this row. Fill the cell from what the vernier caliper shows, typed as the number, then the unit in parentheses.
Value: 20.4 (mm)
